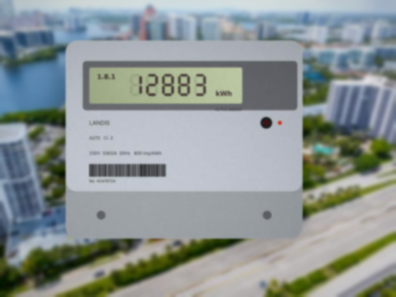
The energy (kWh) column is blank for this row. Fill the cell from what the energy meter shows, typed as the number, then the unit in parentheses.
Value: 12883 (kWh)
